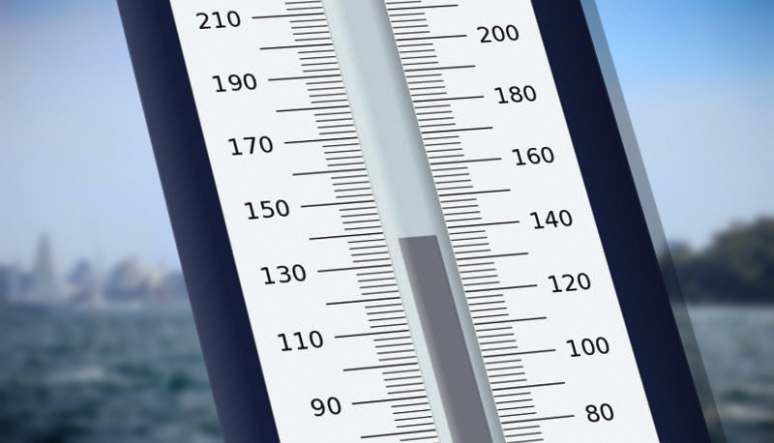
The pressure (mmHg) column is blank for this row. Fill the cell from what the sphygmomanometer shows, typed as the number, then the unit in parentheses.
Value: 138 (mmHg)
